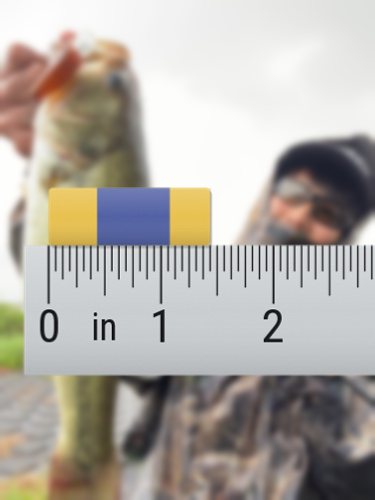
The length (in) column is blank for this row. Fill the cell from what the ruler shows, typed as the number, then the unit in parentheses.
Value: 1.4375 (in)
